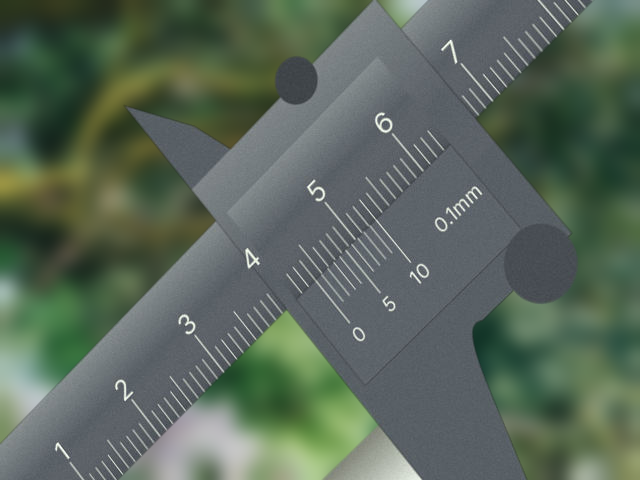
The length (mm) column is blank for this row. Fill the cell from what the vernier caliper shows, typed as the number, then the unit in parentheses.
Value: 44.0 (mm)
